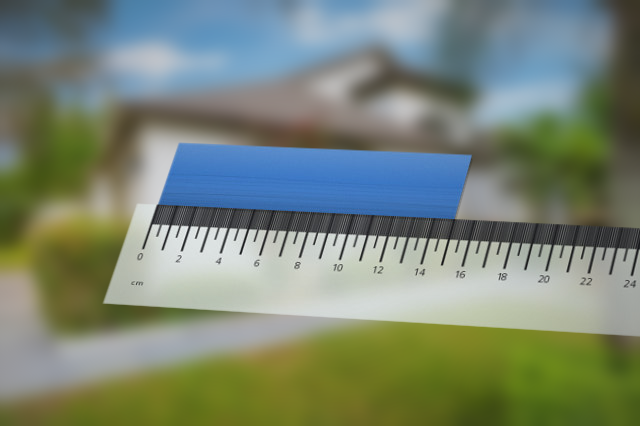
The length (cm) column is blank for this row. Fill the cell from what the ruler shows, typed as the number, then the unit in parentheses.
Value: 15 (cm)
